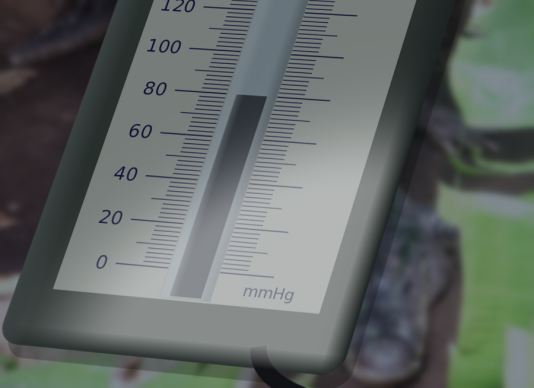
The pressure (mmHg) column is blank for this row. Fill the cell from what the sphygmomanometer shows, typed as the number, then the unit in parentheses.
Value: 80 (mmHg)
